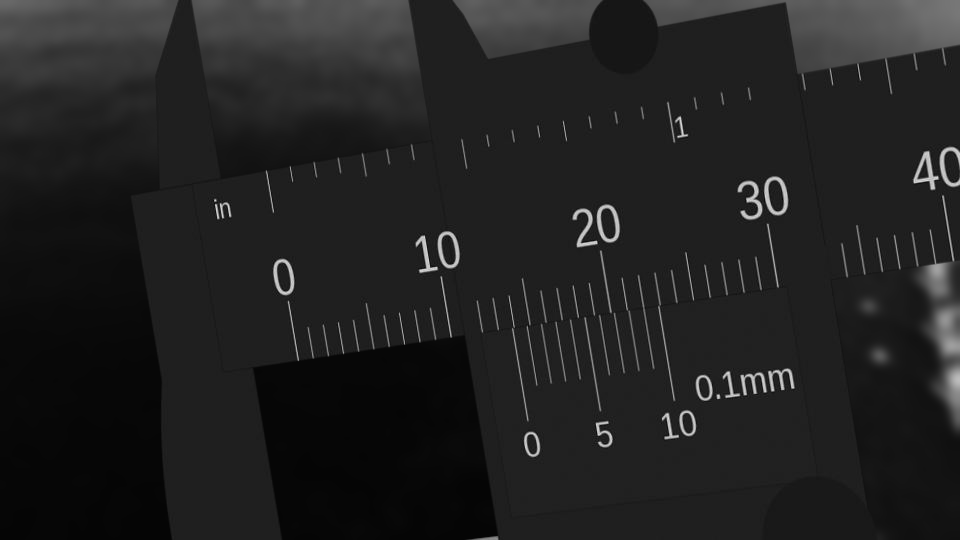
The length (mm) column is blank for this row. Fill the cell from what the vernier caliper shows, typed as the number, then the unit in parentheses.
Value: 13.9 (mm)
